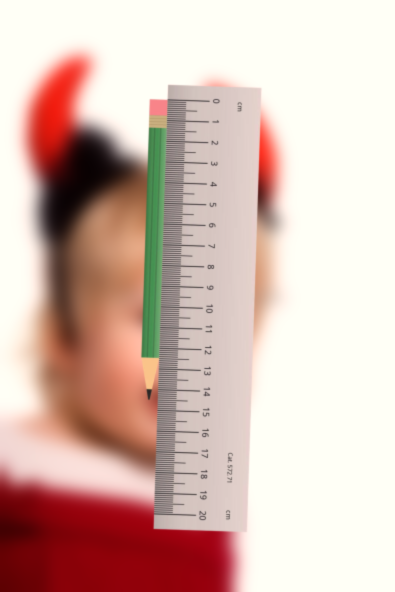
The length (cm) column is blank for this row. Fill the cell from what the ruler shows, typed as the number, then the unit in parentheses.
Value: 14.5 (cm)
